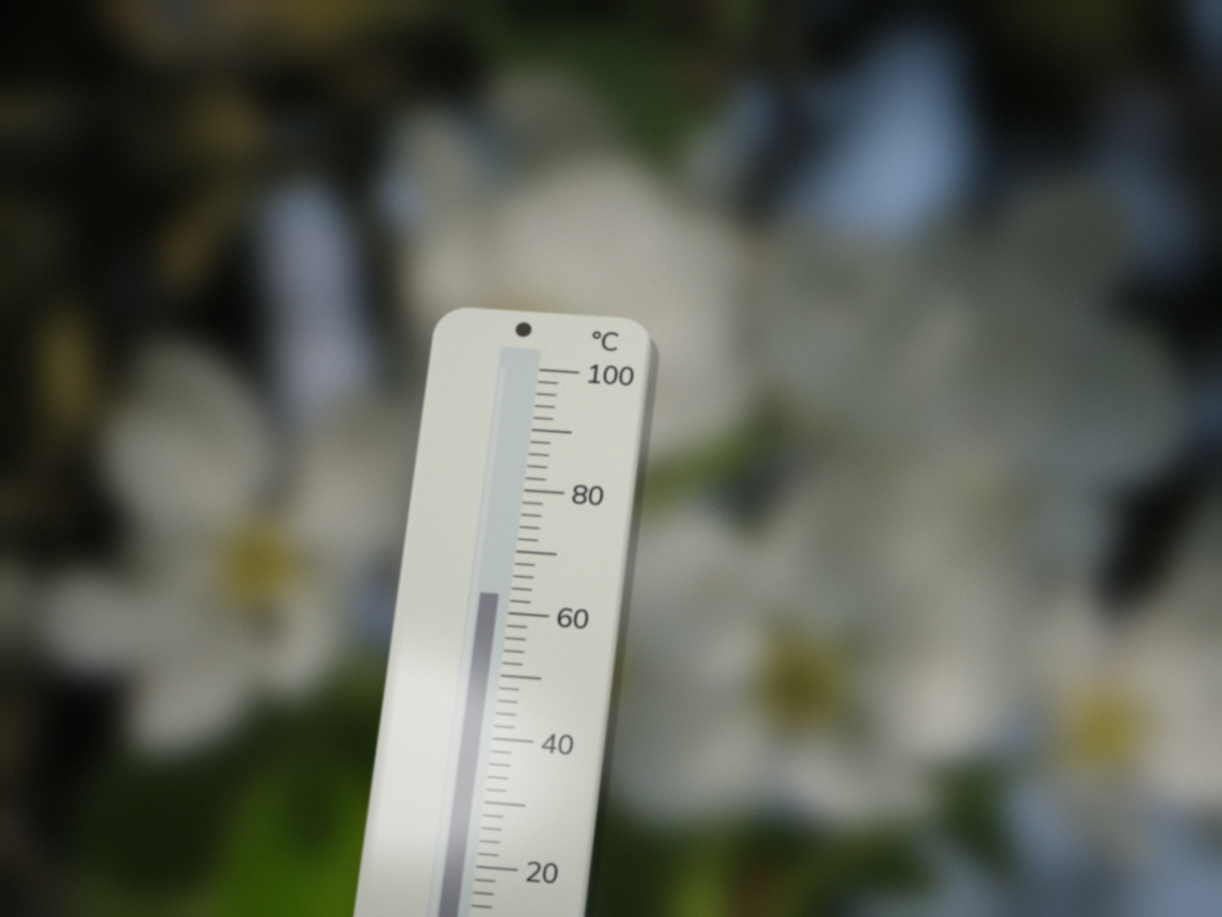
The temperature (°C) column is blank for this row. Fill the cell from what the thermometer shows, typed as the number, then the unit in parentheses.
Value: 63 (°C)
